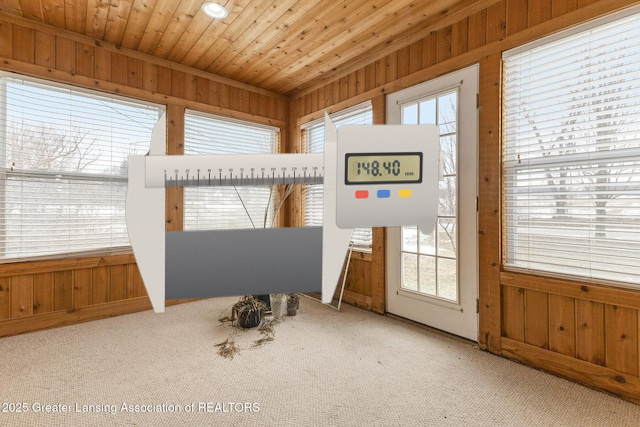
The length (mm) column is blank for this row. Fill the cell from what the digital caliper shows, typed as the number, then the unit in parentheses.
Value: 148.40 (mm)
